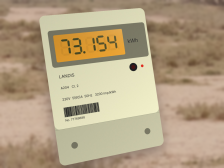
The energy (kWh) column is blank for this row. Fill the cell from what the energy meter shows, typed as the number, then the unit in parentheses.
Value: 73.154 (kWh)
